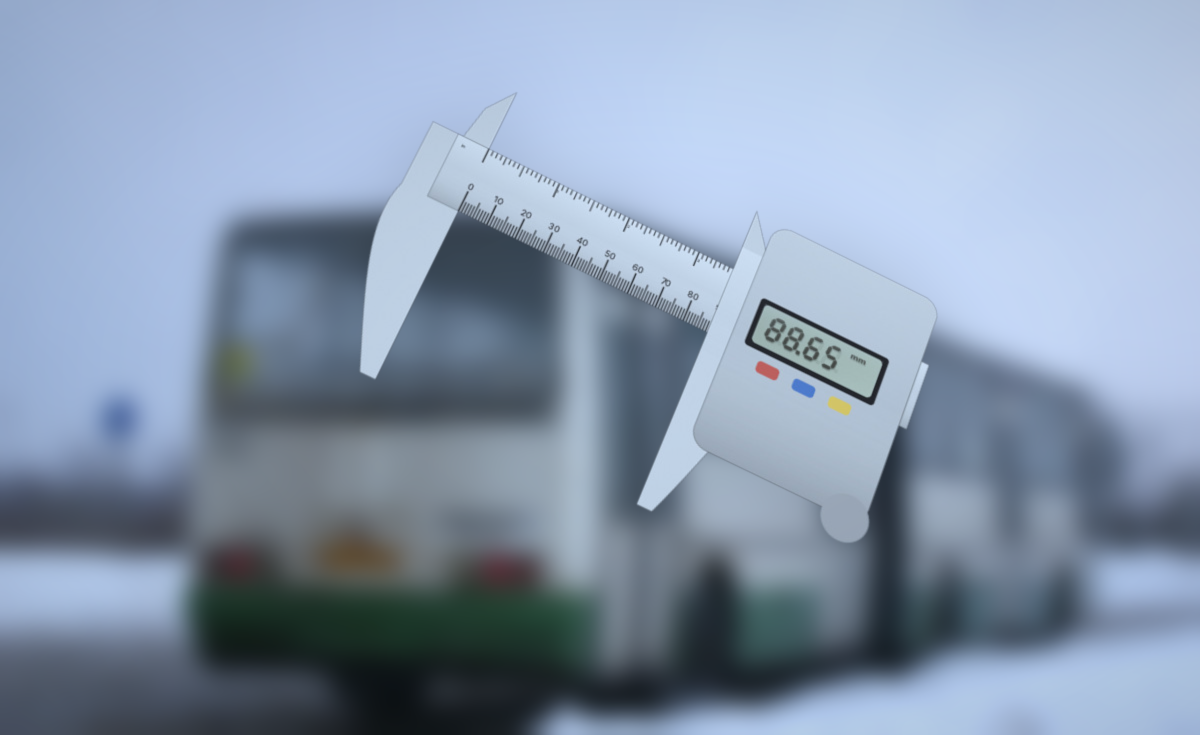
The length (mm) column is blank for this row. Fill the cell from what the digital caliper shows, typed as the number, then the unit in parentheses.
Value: 88.65 (mm)
